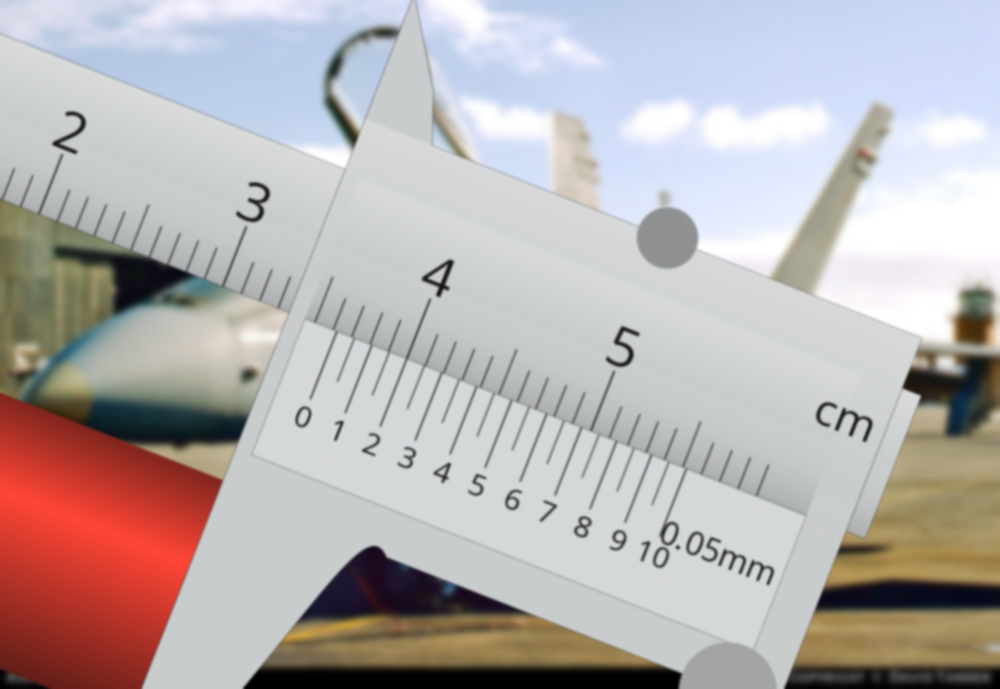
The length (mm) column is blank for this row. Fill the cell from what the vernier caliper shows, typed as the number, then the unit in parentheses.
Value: 36.2 (mm)
